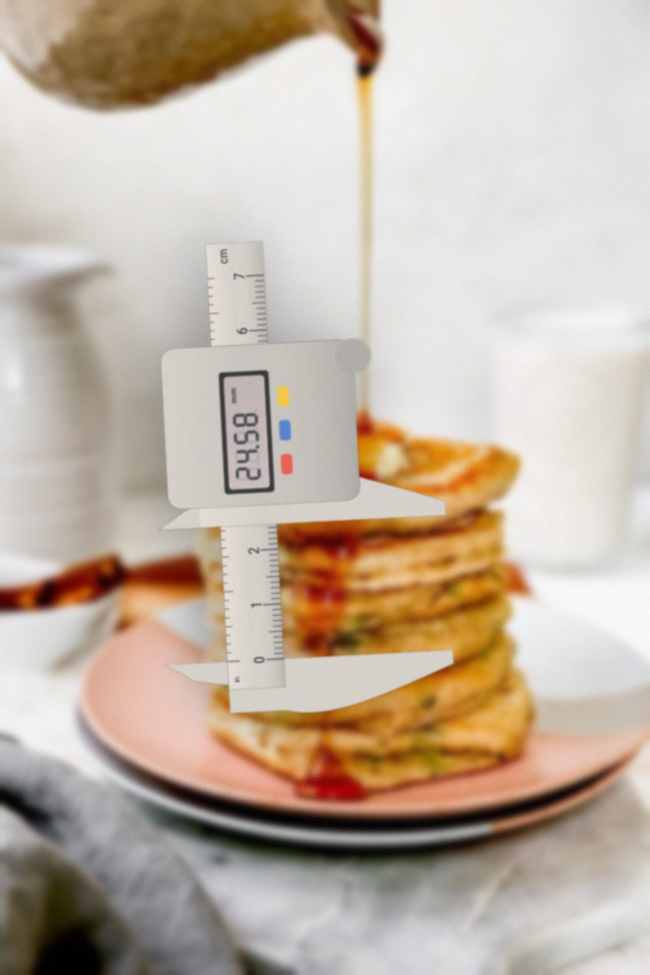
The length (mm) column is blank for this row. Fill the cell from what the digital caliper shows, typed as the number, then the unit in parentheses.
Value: 24.58 (mm)
